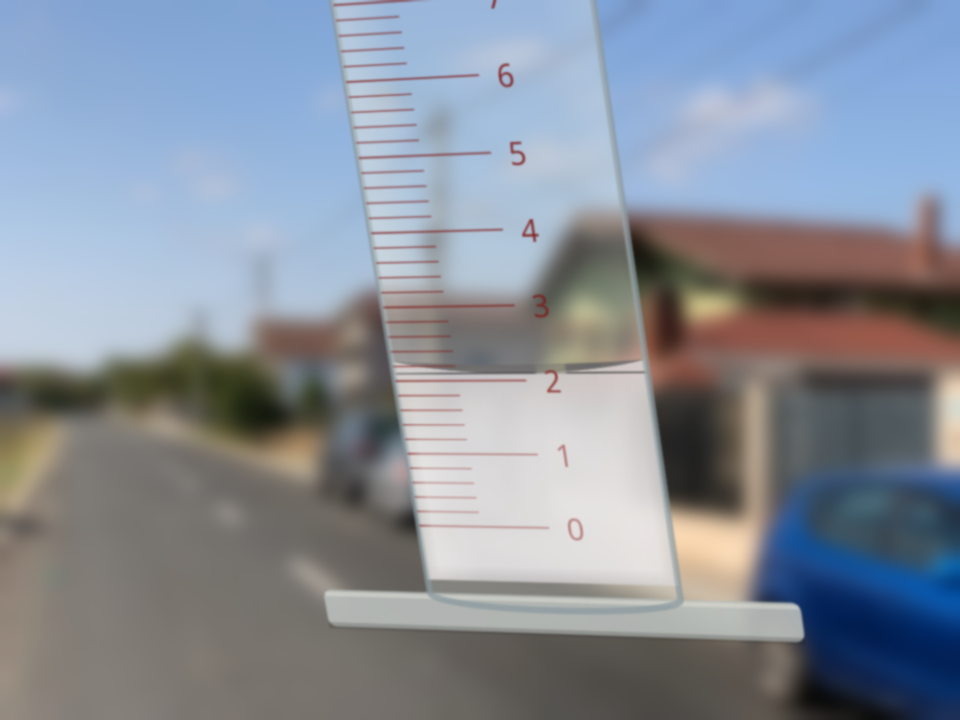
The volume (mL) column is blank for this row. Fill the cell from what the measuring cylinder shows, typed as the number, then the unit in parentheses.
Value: 2.1 (mL)
